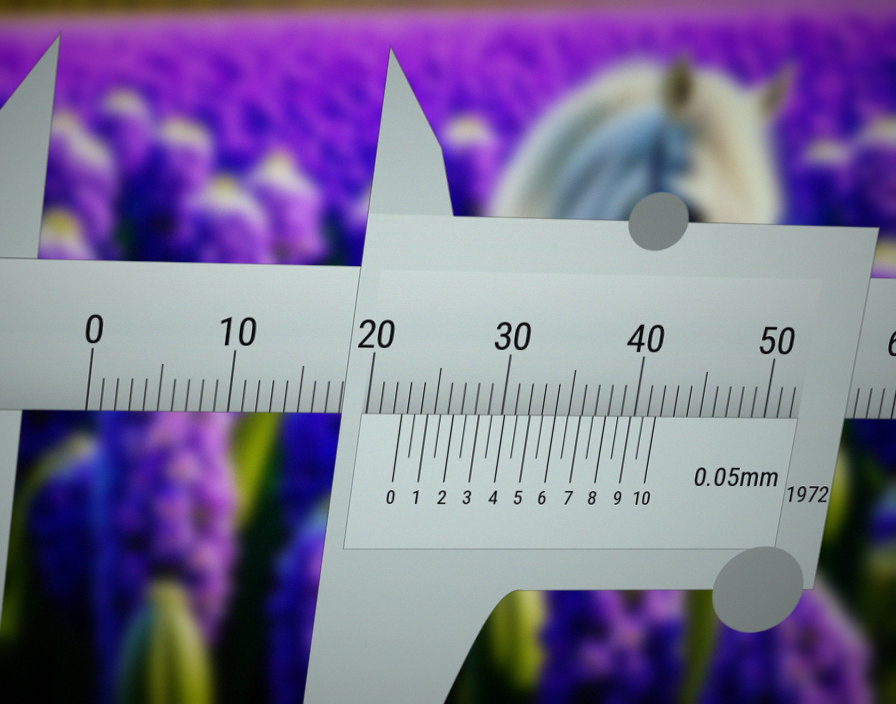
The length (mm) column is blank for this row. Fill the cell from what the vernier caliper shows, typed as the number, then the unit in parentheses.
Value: 22.6 (mm)
